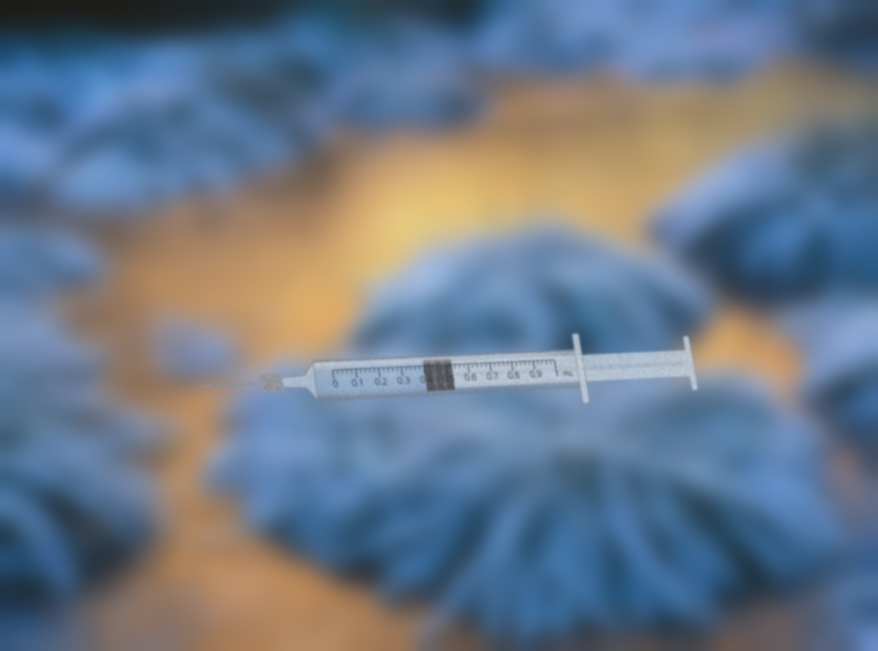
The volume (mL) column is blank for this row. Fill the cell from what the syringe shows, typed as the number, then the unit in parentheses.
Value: 0.4 (mL)
